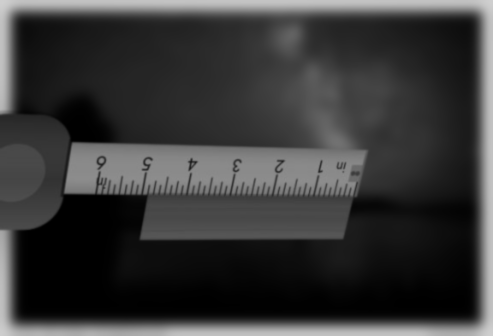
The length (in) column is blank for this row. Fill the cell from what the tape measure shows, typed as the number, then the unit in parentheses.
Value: 4.875 (in)
